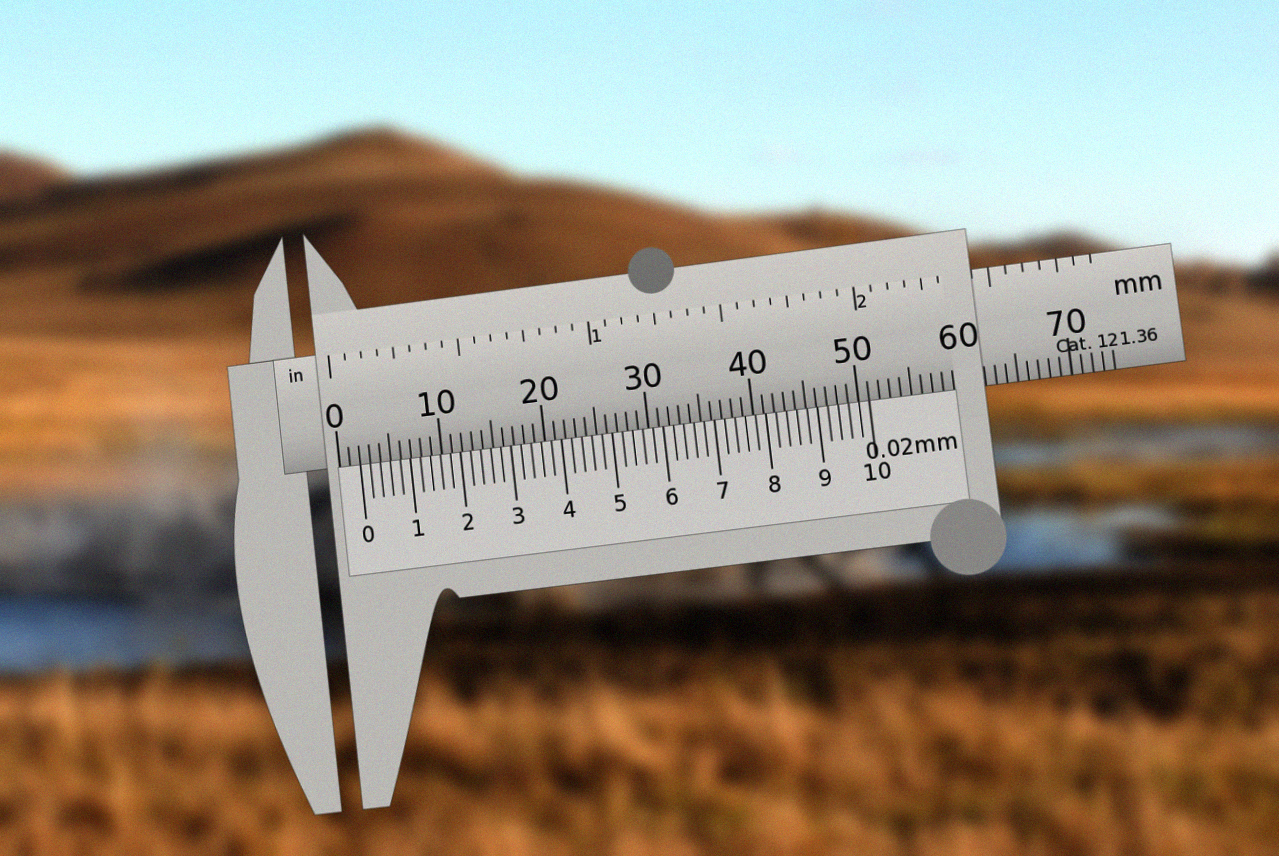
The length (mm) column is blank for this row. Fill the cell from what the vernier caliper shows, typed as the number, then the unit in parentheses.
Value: 2.0 (mm)
